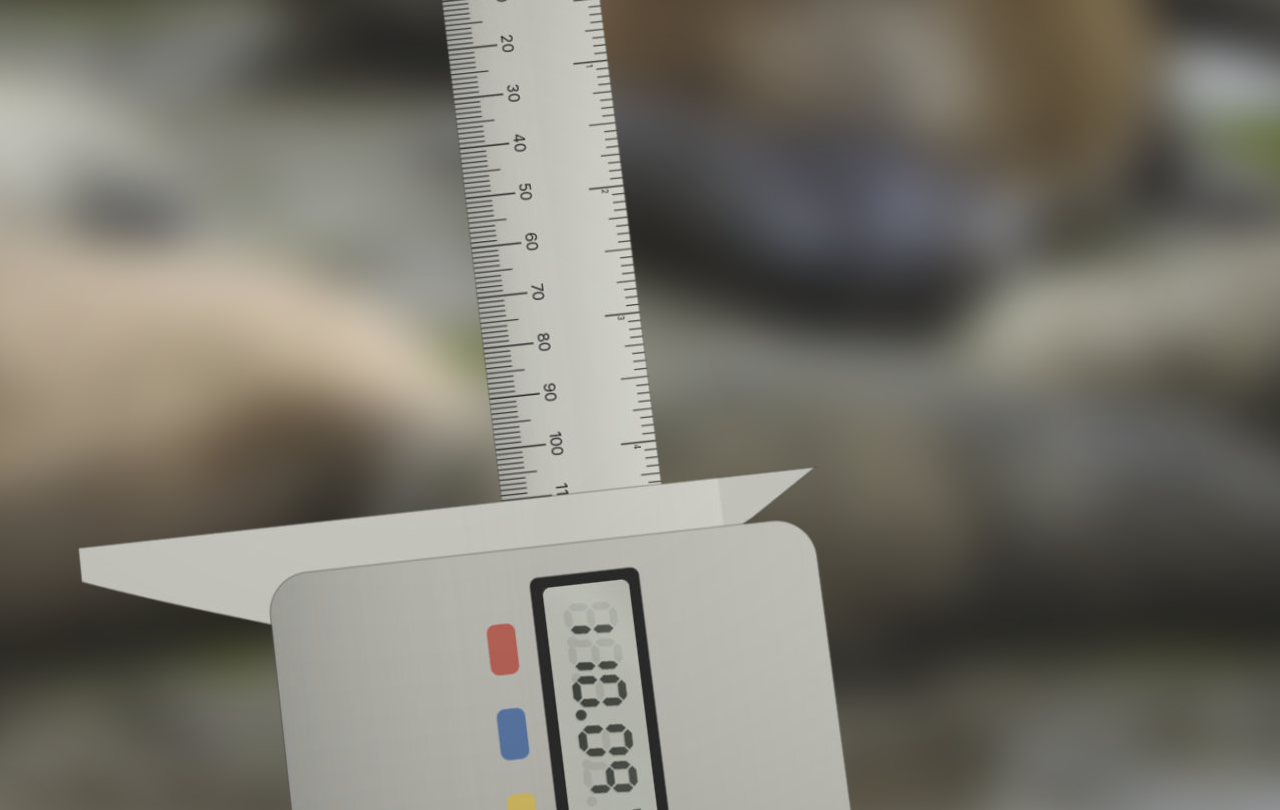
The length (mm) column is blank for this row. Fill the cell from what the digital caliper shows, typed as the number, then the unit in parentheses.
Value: 110.09 (mm)
